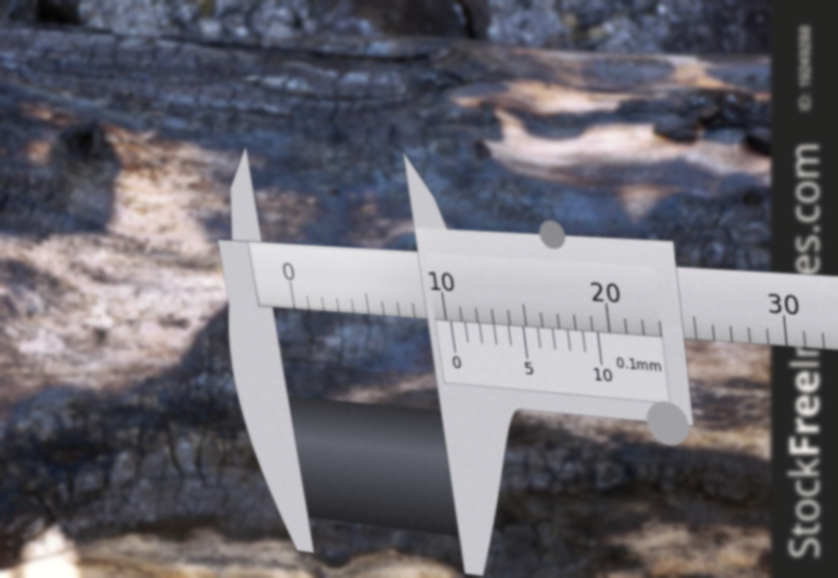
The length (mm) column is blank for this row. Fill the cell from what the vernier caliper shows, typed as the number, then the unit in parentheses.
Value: 10.3 (mm)
